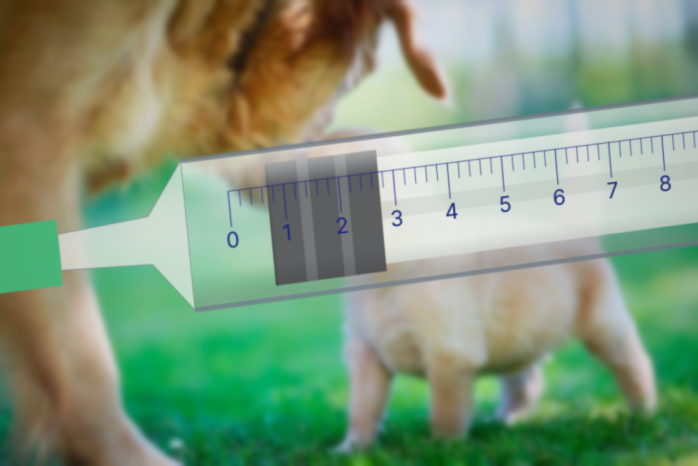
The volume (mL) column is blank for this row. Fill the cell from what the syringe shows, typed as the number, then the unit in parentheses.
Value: 0.7 (mL)
